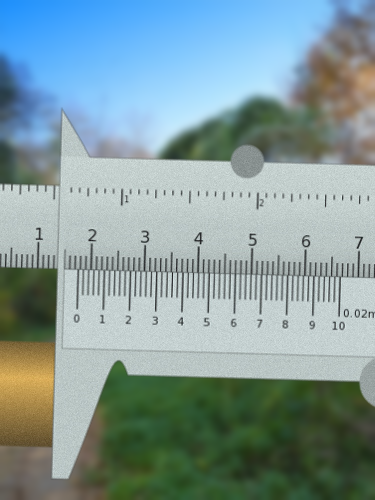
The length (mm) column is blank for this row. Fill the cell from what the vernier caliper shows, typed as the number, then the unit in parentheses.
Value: 17.6 (mm)
